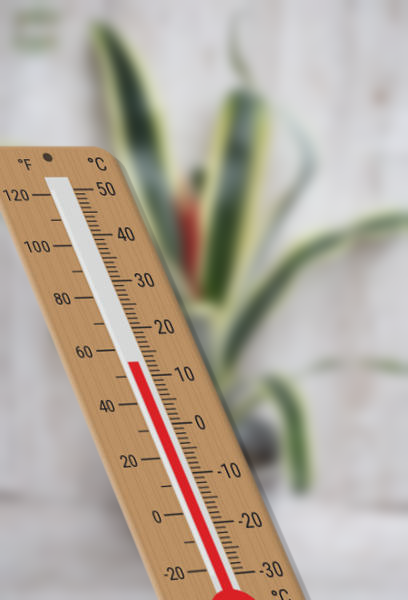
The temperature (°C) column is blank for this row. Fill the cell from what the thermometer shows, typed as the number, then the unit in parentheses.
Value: 13 (°C)
